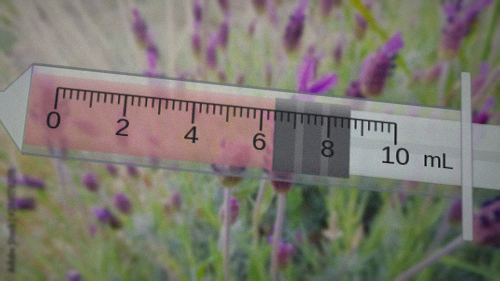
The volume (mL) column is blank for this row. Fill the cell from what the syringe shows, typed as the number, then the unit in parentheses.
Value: 6.4 (mL)
